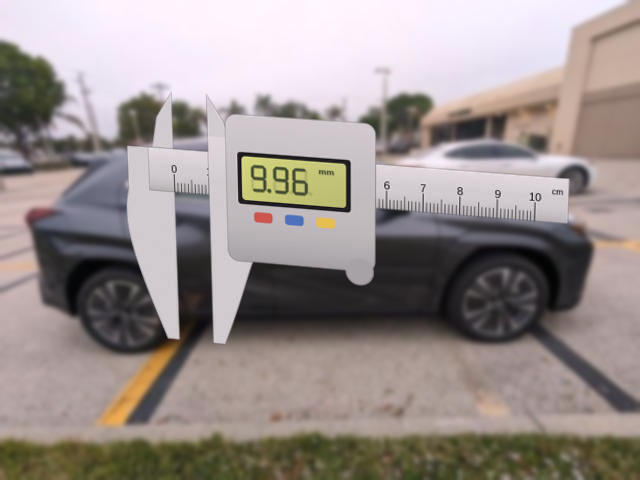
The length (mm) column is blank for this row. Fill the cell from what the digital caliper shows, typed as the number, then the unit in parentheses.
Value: 9.96 (mm)
